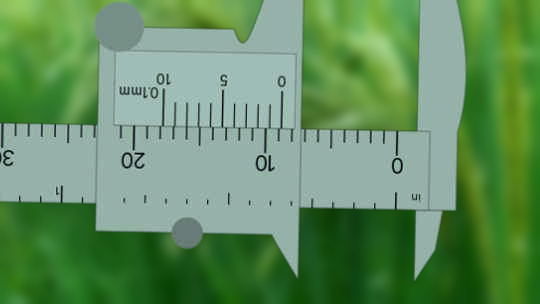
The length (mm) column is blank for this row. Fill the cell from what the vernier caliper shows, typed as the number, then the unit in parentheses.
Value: 8.8 (mm)
